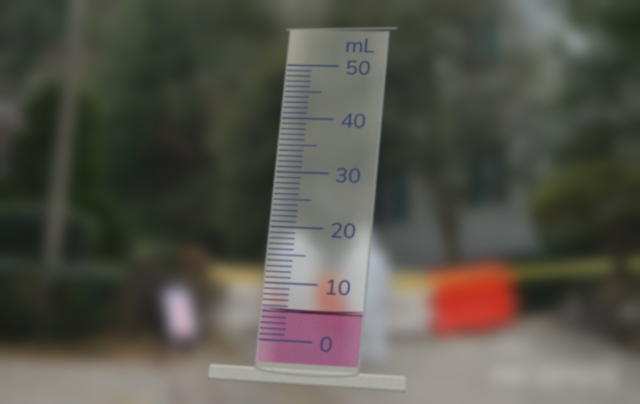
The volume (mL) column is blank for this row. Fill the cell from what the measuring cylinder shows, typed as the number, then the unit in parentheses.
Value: 5 (mL)
